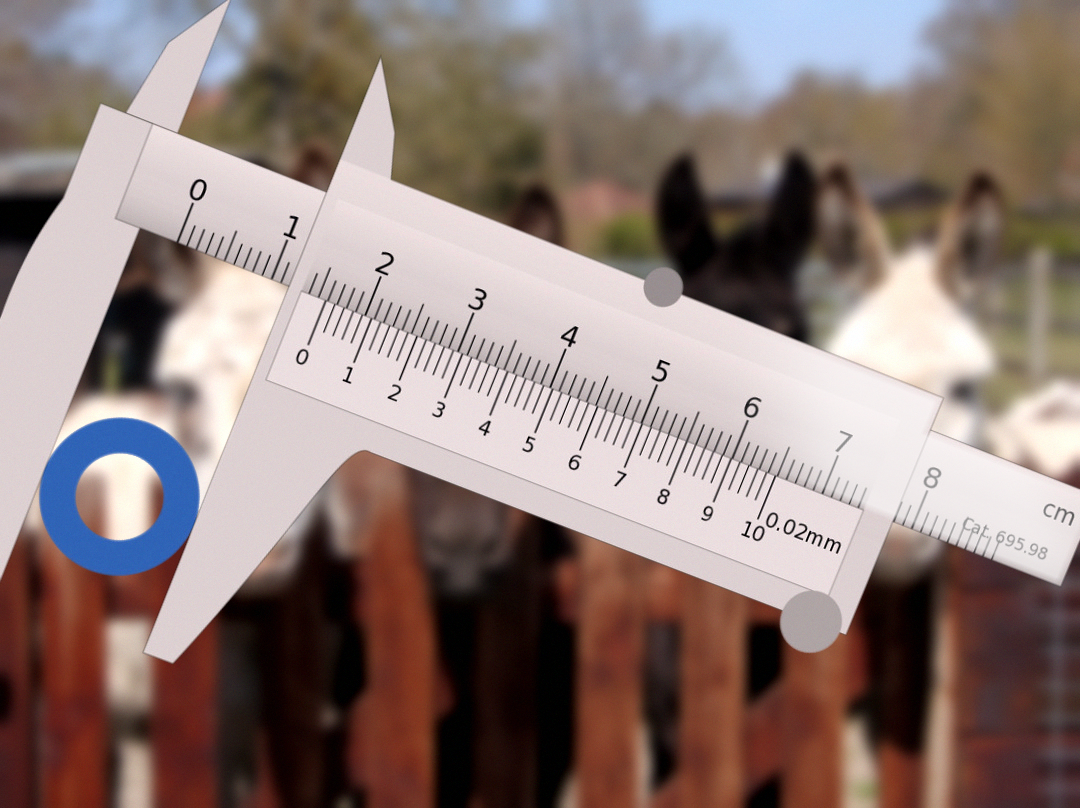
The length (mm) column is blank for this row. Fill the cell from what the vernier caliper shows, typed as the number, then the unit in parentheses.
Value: 15.8 (mm)
